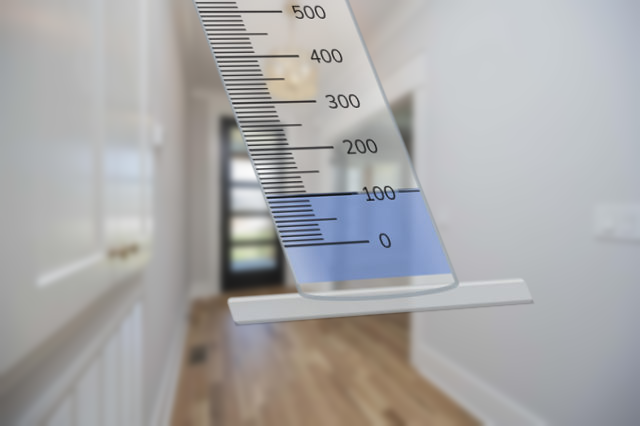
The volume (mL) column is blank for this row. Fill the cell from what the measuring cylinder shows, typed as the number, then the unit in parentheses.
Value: 100 (mL)
